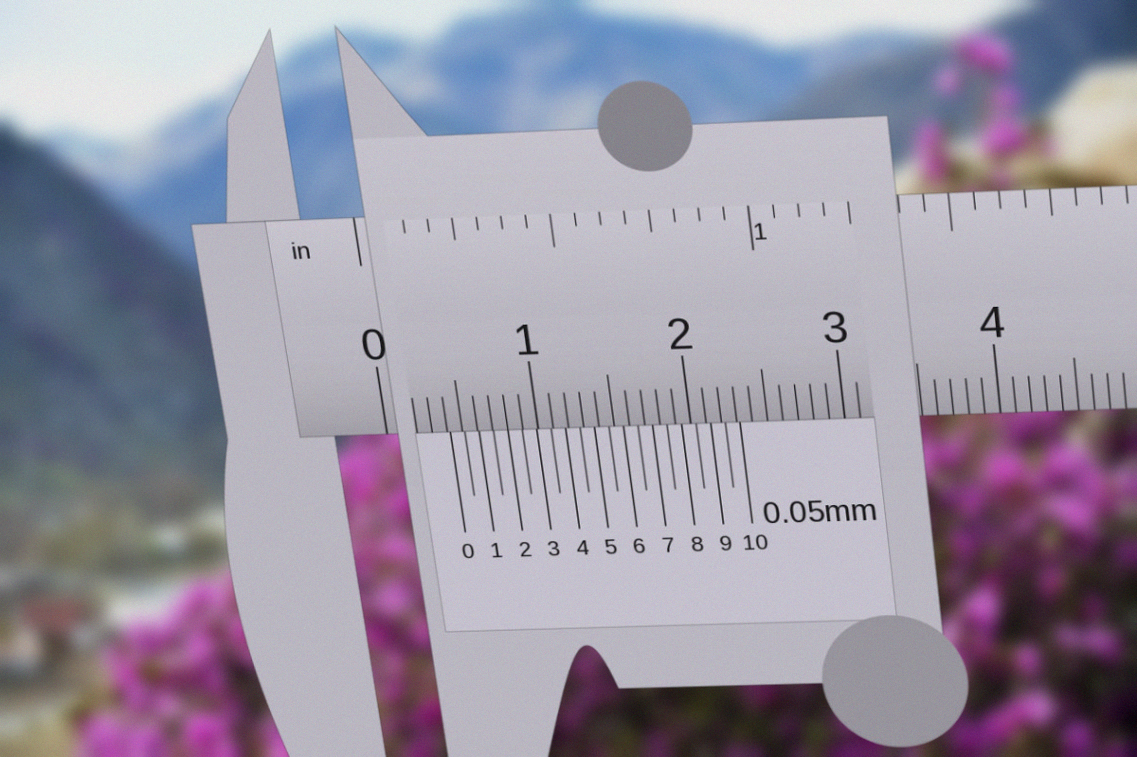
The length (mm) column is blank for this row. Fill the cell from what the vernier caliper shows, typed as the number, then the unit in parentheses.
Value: 4.2 (mm)
